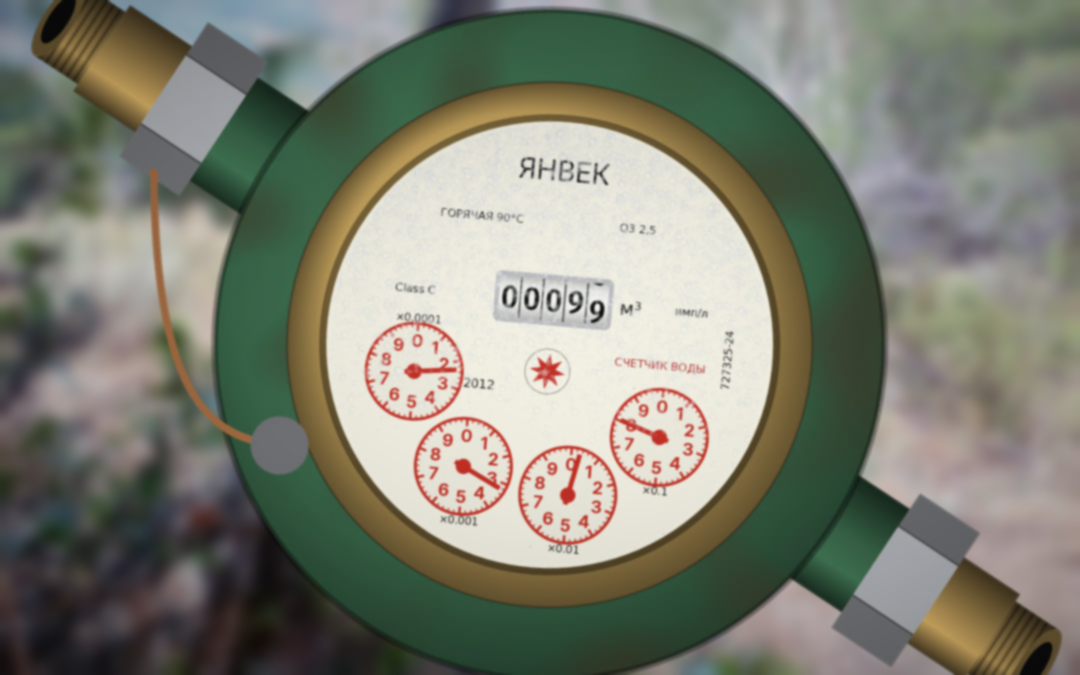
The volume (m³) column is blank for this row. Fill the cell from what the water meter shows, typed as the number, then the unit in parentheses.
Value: 98.8032 (m³)
